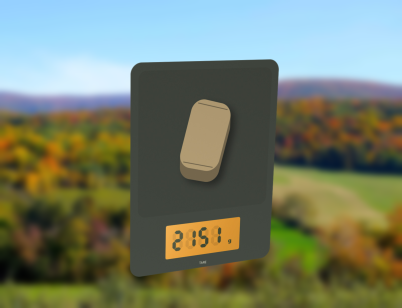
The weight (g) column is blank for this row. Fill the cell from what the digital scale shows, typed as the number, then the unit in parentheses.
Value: 2151 (g)
